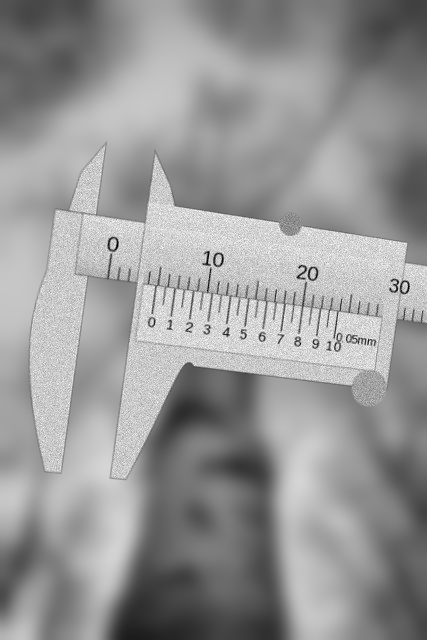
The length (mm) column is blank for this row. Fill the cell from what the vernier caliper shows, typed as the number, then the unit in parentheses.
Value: 4.8 (mm)
